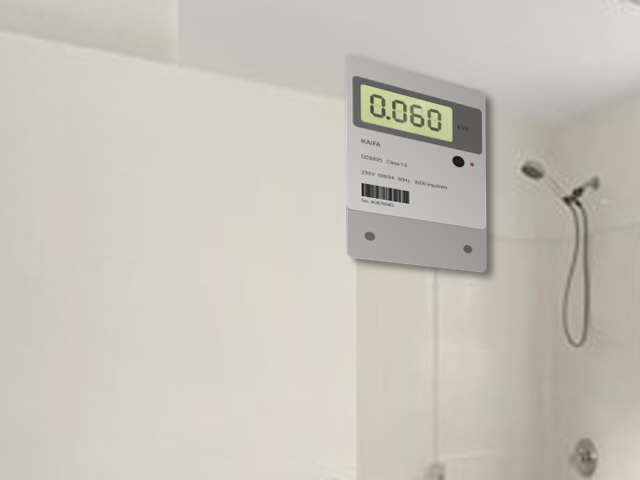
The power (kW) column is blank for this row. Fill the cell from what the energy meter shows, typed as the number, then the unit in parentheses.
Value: 0.060 (kW)
